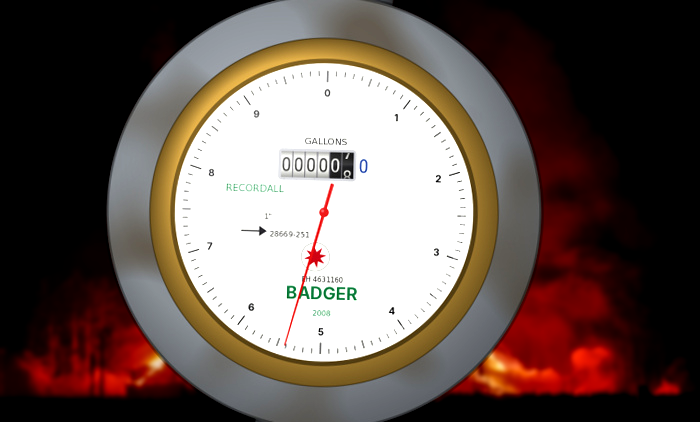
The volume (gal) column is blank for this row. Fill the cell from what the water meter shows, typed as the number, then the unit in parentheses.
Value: 75.4 (gal)
